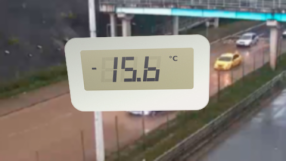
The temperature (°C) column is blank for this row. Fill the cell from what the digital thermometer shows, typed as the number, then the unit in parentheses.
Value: -15.6 (°C)
